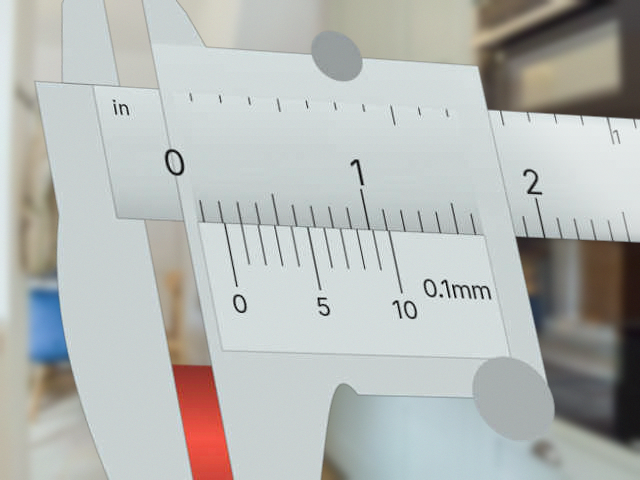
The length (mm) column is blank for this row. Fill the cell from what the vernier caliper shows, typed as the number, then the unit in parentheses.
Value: 2.1 (mm)
